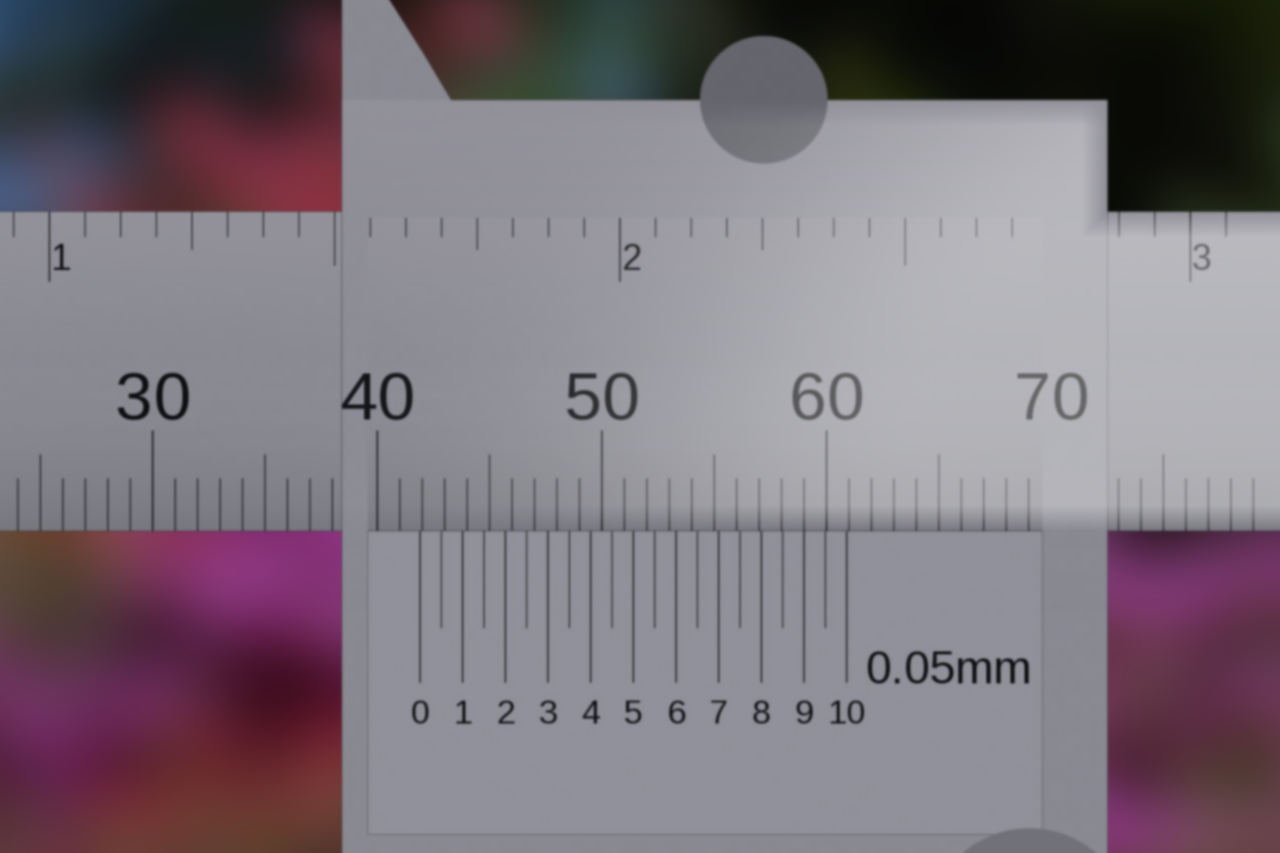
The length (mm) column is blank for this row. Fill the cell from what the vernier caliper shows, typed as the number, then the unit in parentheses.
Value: 41.9 (mm)
